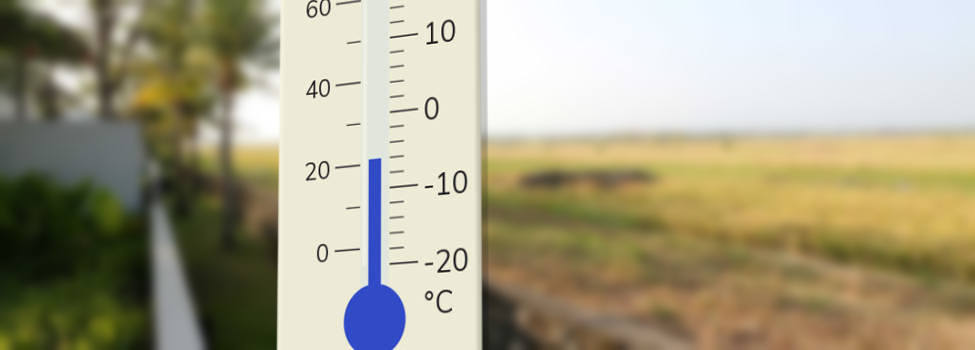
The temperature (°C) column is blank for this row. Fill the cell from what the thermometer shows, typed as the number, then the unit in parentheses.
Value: -6 (°C)
